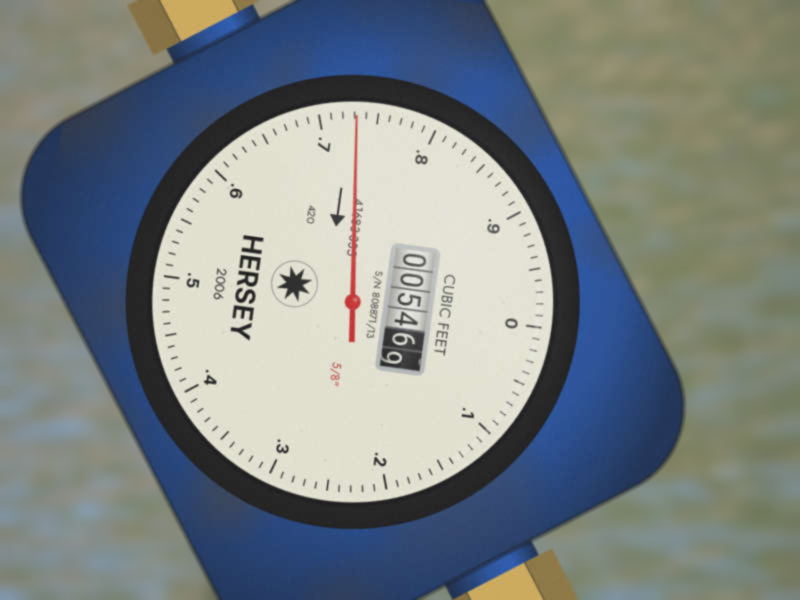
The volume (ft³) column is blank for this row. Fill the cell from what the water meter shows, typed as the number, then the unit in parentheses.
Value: 5468.73 (ft³)
